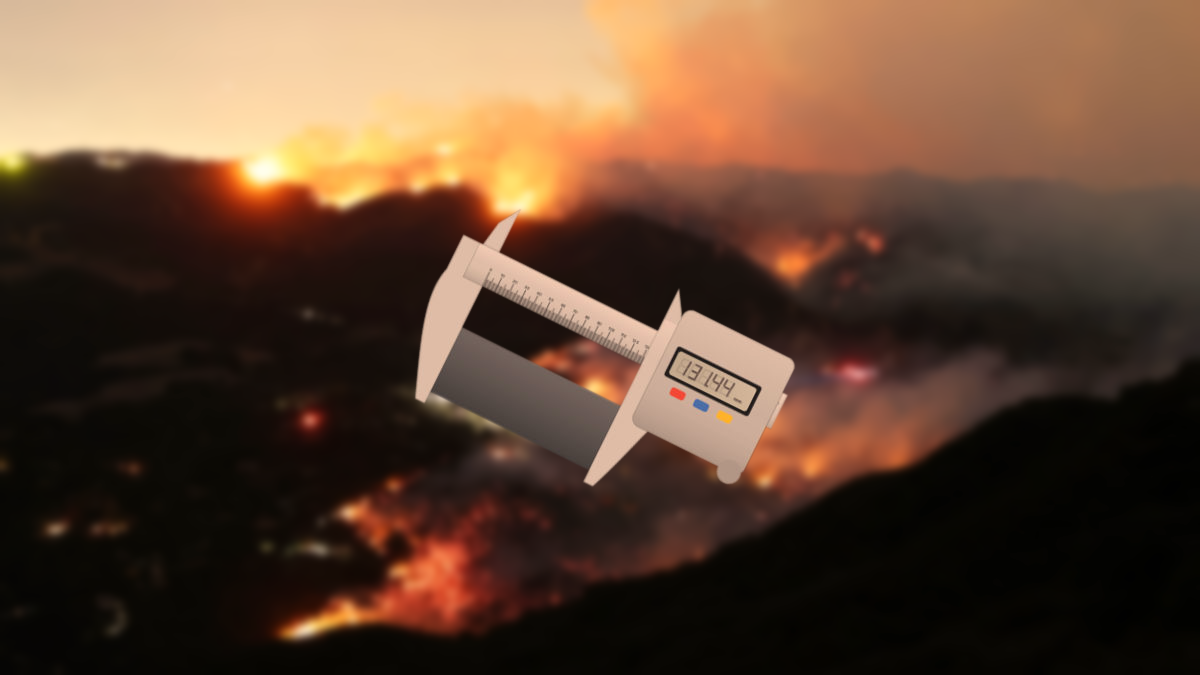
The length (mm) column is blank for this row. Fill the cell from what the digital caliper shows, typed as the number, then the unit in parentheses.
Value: 131.44 (mm)
